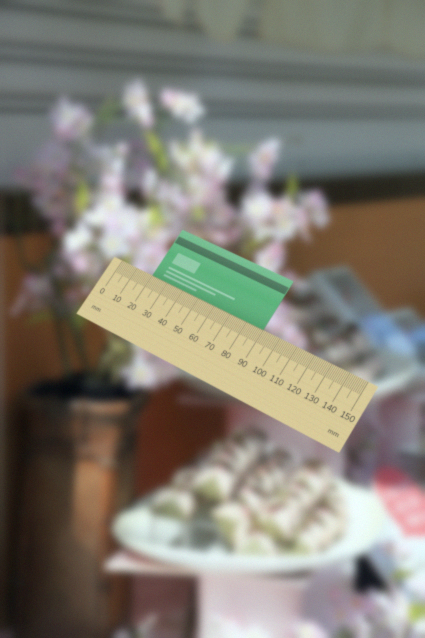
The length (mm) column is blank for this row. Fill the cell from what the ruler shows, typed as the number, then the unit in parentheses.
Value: 70 (mm)
